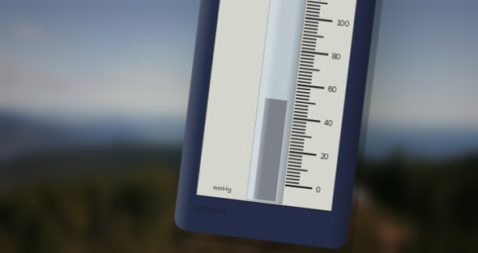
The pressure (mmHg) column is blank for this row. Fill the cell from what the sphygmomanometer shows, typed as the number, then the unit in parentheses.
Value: 50 (mmHg)
